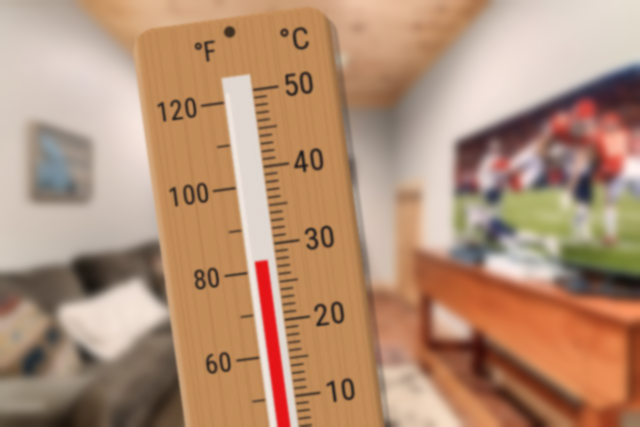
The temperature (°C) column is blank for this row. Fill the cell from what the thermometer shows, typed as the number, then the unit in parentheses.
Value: 28 (°C)
